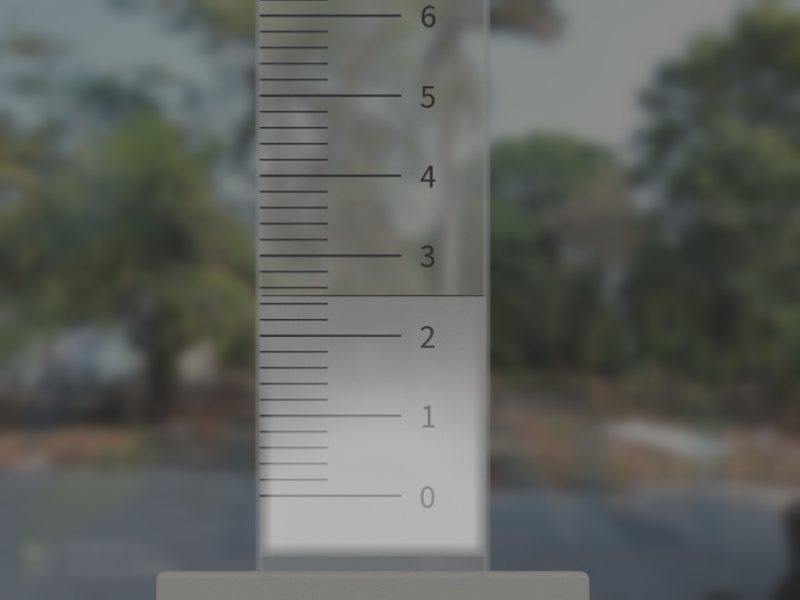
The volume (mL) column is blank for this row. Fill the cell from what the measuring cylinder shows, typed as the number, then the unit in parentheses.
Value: 2.5 (mL)
